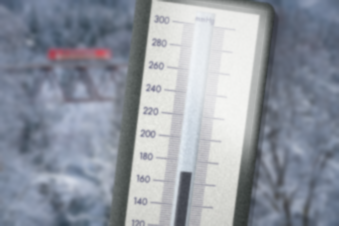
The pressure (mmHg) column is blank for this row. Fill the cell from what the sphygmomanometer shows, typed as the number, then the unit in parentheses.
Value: 170 (mmHg)
